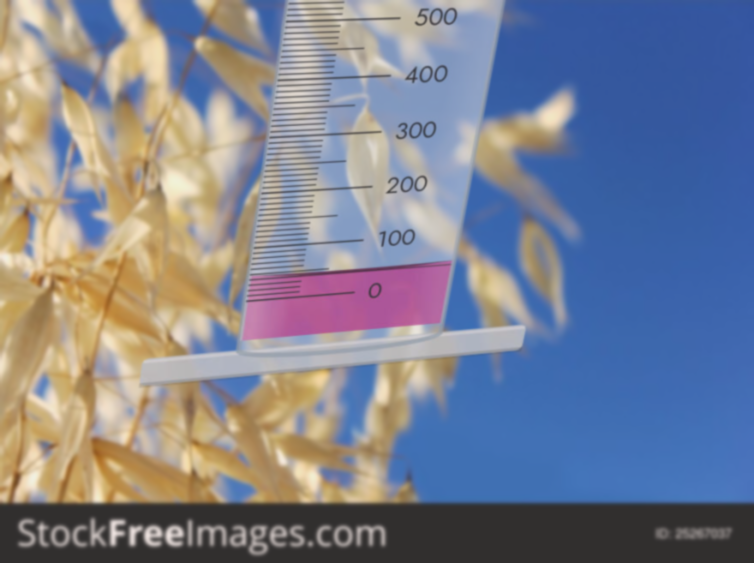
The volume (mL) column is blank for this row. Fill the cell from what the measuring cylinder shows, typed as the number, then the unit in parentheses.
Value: 40 (mL)
